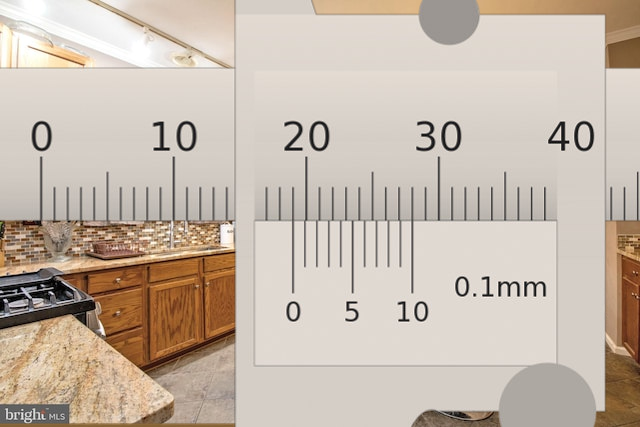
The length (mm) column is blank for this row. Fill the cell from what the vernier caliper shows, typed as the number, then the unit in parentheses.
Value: 19.0 (mm)
